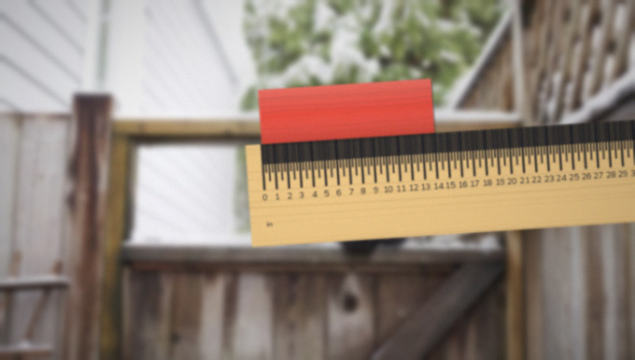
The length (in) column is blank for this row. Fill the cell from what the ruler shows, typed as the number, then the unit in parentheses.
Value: 14 (in)
